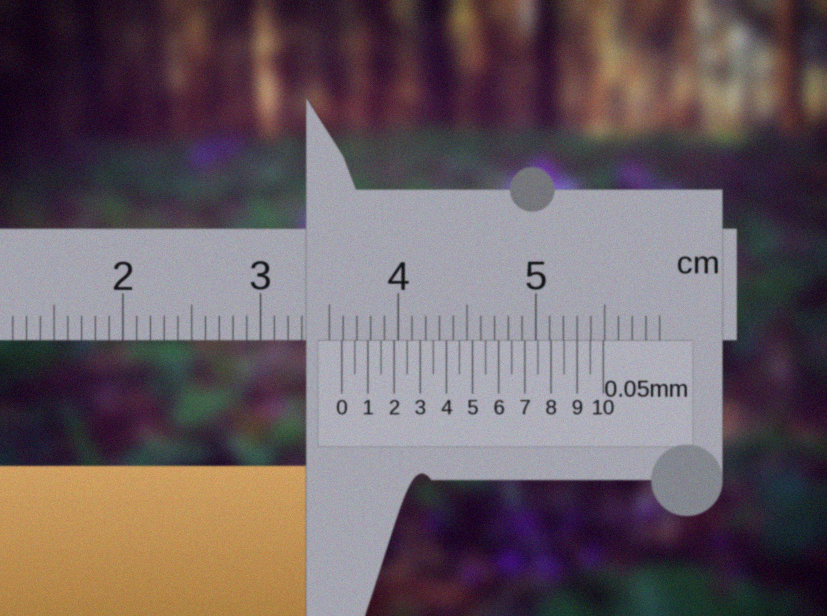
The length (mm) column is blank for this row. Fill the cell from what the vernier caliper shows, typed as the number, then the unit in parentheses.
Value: 35.9 (mm)
